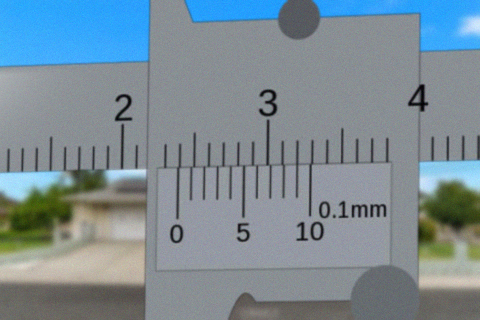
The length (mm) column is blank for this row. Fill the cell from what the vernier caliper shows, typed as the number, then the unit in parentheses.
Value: 23.9 (mm)
